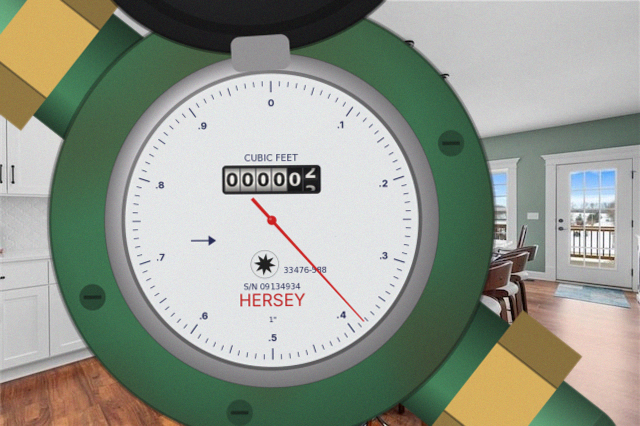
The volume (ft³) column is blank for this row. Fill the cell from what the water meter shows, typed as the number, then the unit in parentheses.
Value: 2.38 (ft³)
